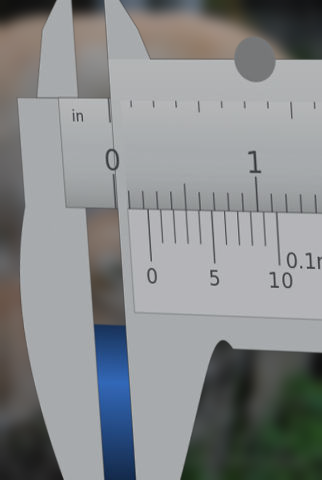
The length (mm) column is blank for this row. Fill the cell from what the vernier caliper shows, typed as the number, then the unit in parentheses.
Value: 2.3 (mm)
